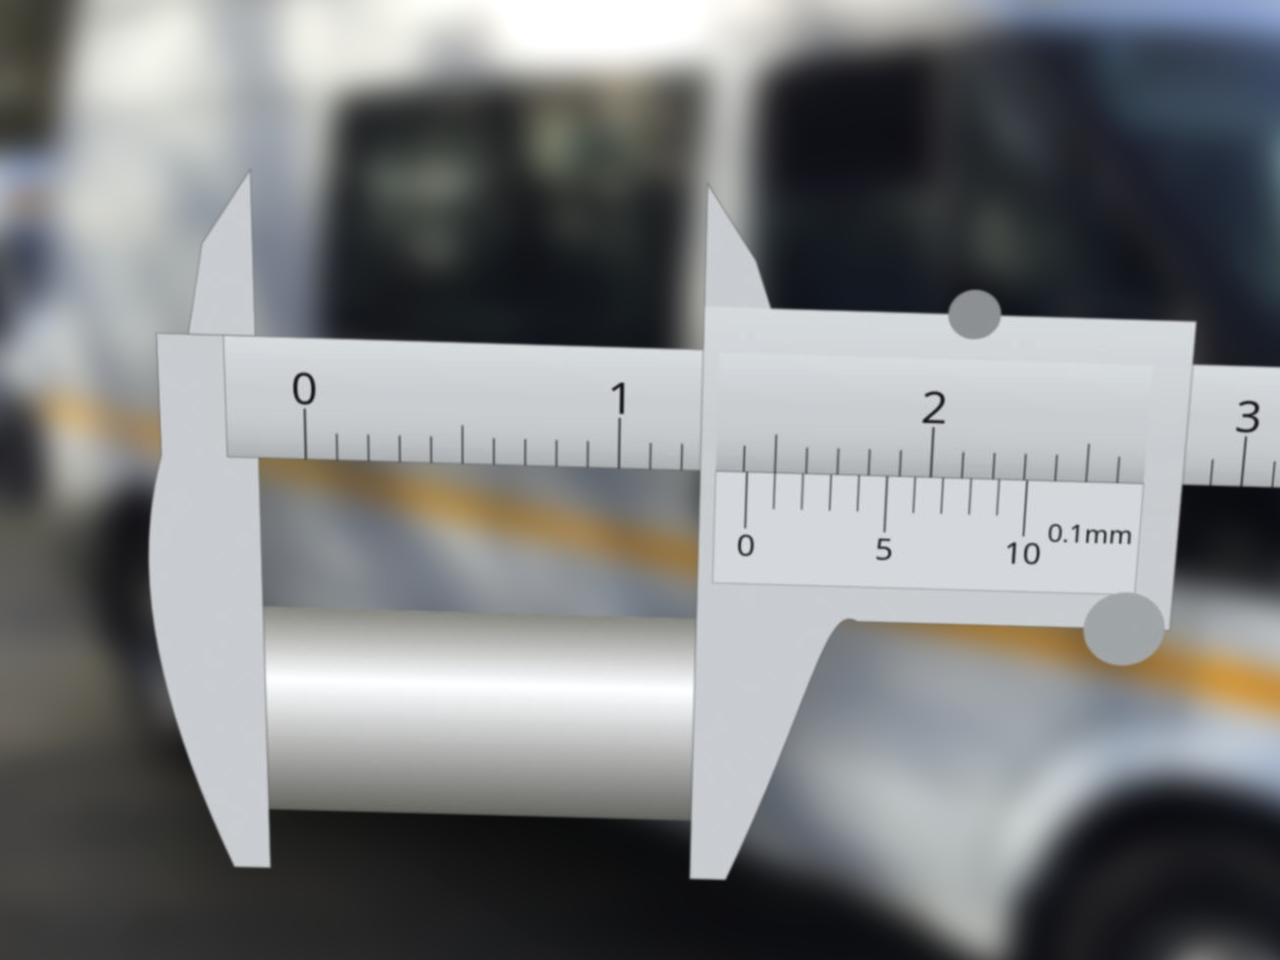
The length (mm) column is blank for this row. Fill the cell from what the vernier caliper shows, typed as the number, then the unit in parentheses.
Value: 14.1 (mm)
